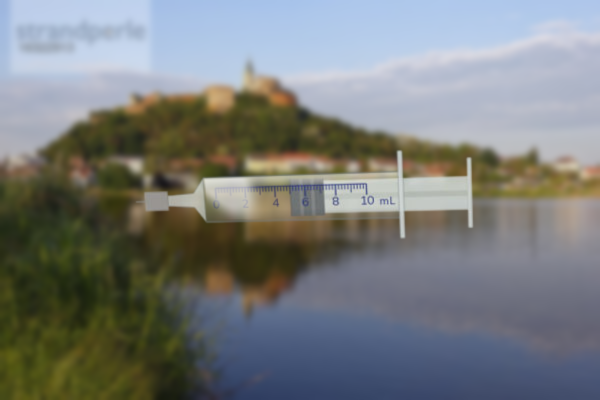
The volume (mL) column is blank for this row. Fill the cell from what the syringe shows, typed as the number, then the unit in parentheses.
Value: 5 (mL)
